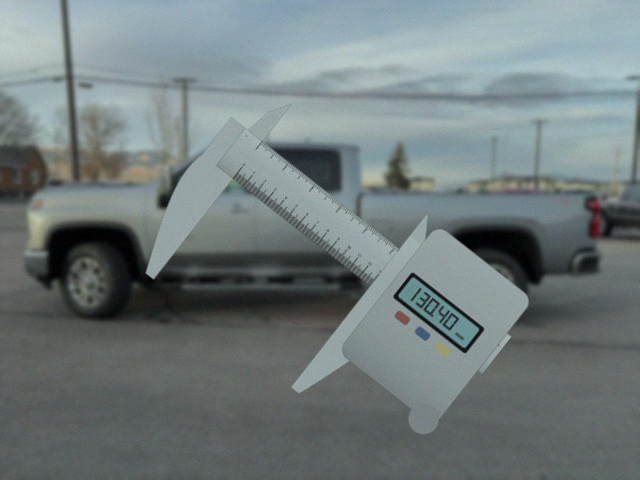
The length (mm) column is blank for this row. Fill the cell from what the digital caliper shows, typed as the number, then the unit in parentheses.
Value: 130.40 (mm)
